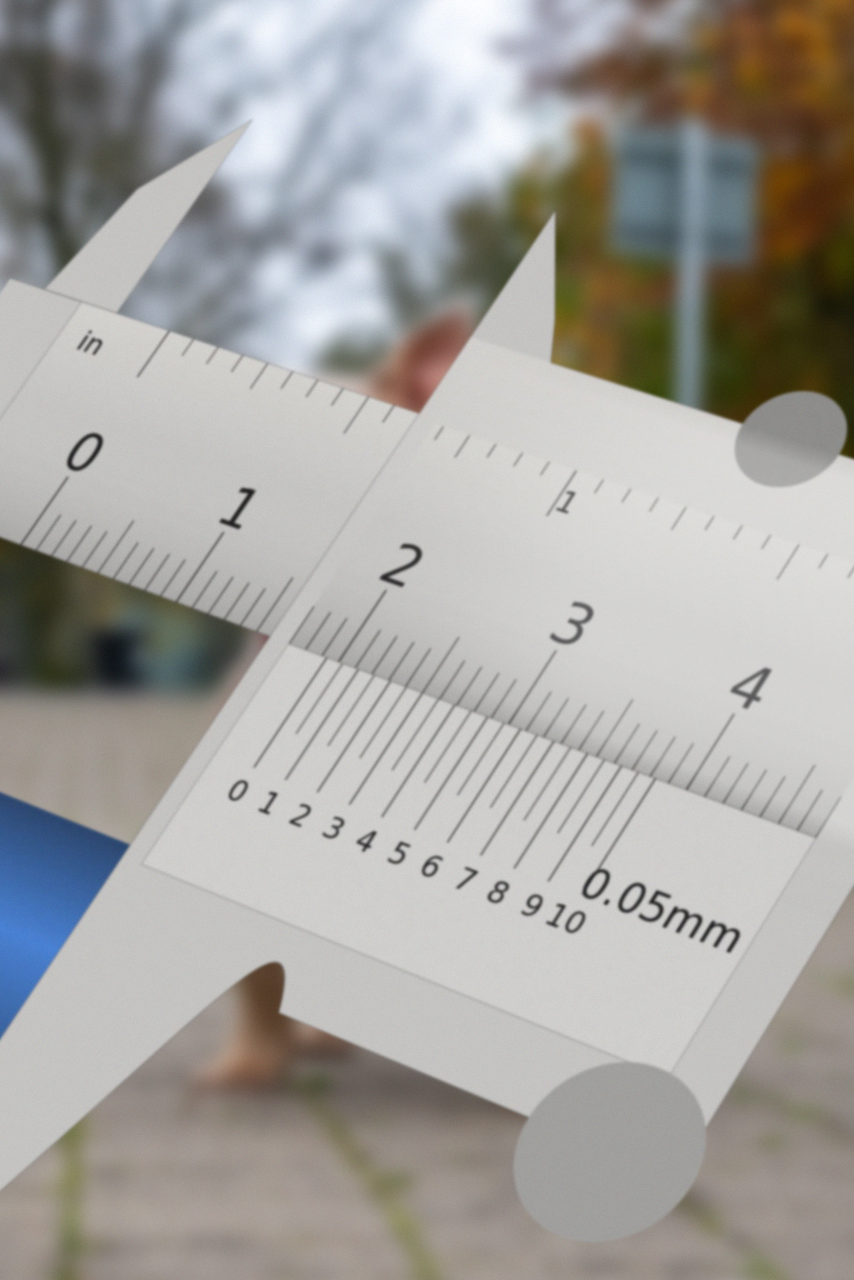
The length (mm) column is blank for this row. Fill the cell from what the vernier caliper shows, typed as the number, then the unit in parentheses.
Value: 19.3 (mm)
